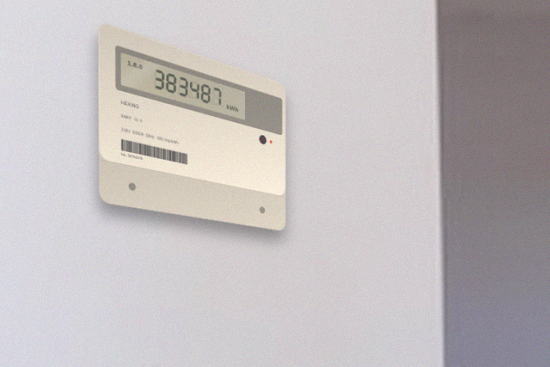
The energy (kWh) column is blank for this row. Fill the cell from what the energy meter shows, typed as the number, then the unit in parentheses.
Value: 383487 (kWh)
